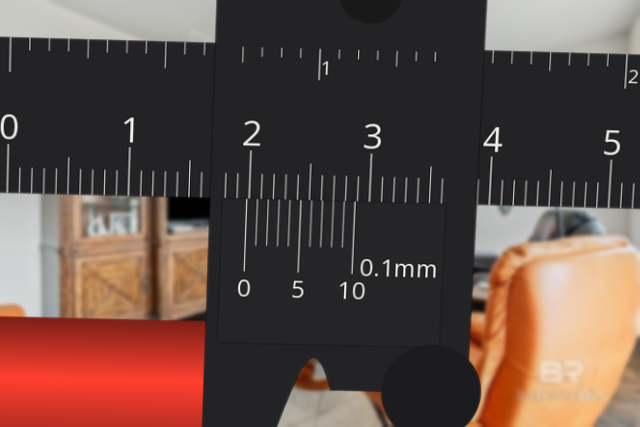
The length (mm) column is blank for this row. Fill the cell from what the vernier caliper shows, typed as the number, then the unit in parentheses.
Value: 19.8 (mm)
